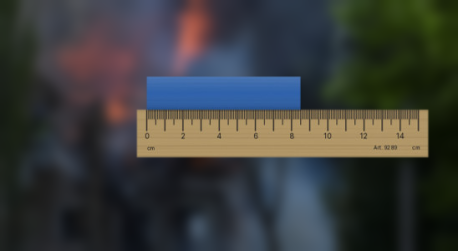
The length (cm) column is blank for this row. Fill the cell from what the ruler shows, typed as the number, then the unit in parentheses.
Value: 8.5 (cm)
